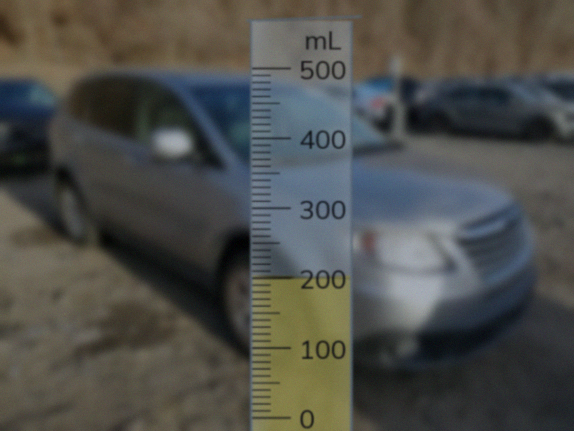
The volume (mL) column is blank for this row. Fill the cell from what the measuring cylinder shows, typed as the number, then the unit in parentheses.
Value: 200 (mL)
